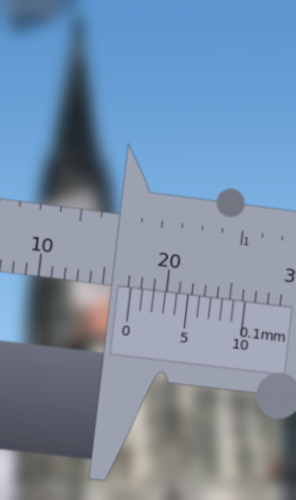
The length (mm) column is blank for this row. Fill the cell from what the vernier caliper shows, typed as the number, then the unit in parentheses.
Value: 17.2 (mm)
